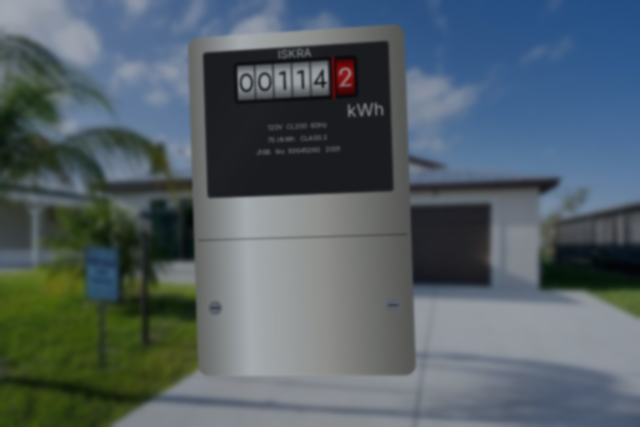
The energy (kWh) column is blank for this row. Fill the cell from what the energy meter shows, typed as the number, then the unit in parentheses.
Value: 114.2 (kWh)
